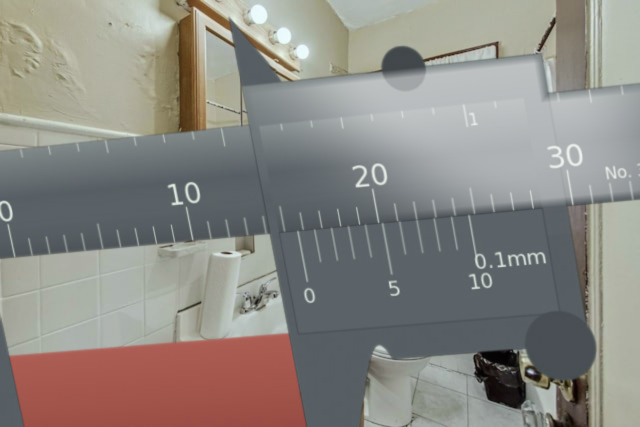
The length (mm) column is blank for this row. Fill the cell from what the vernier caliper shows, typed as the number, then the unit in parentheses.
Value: 15.7 (mm)
